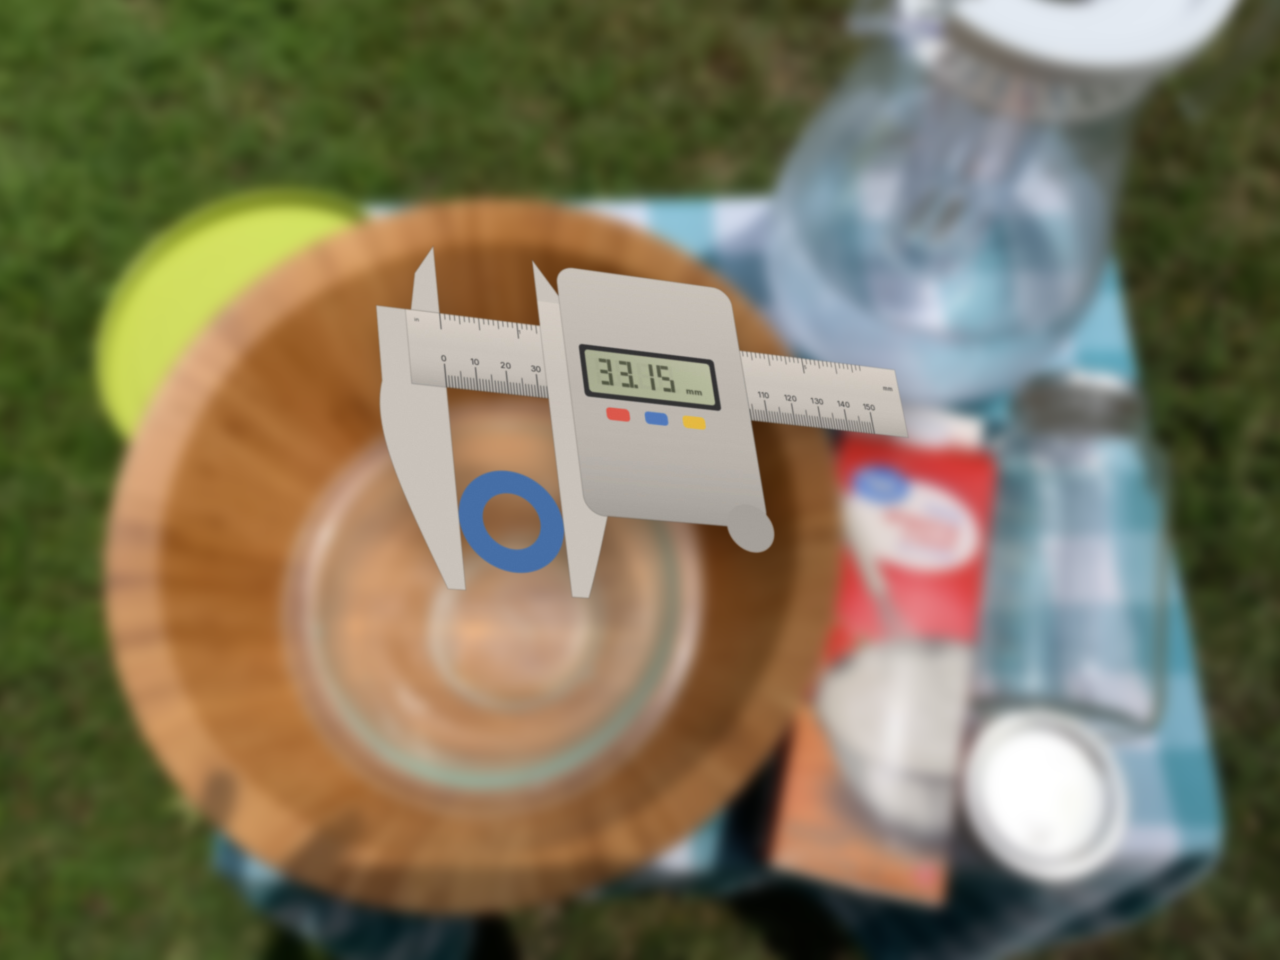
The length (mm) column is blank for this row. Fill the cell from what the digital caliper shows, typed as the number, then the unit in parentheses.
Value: 33.15 (mm)
